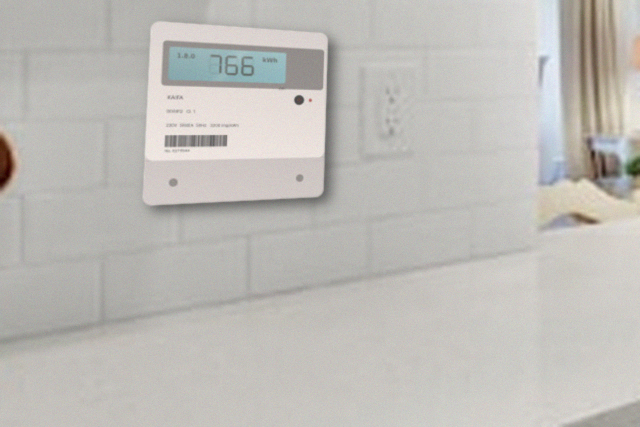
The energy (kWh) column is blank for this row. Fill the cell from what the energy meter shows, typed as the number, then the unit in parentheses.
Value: 766 (kWh)
